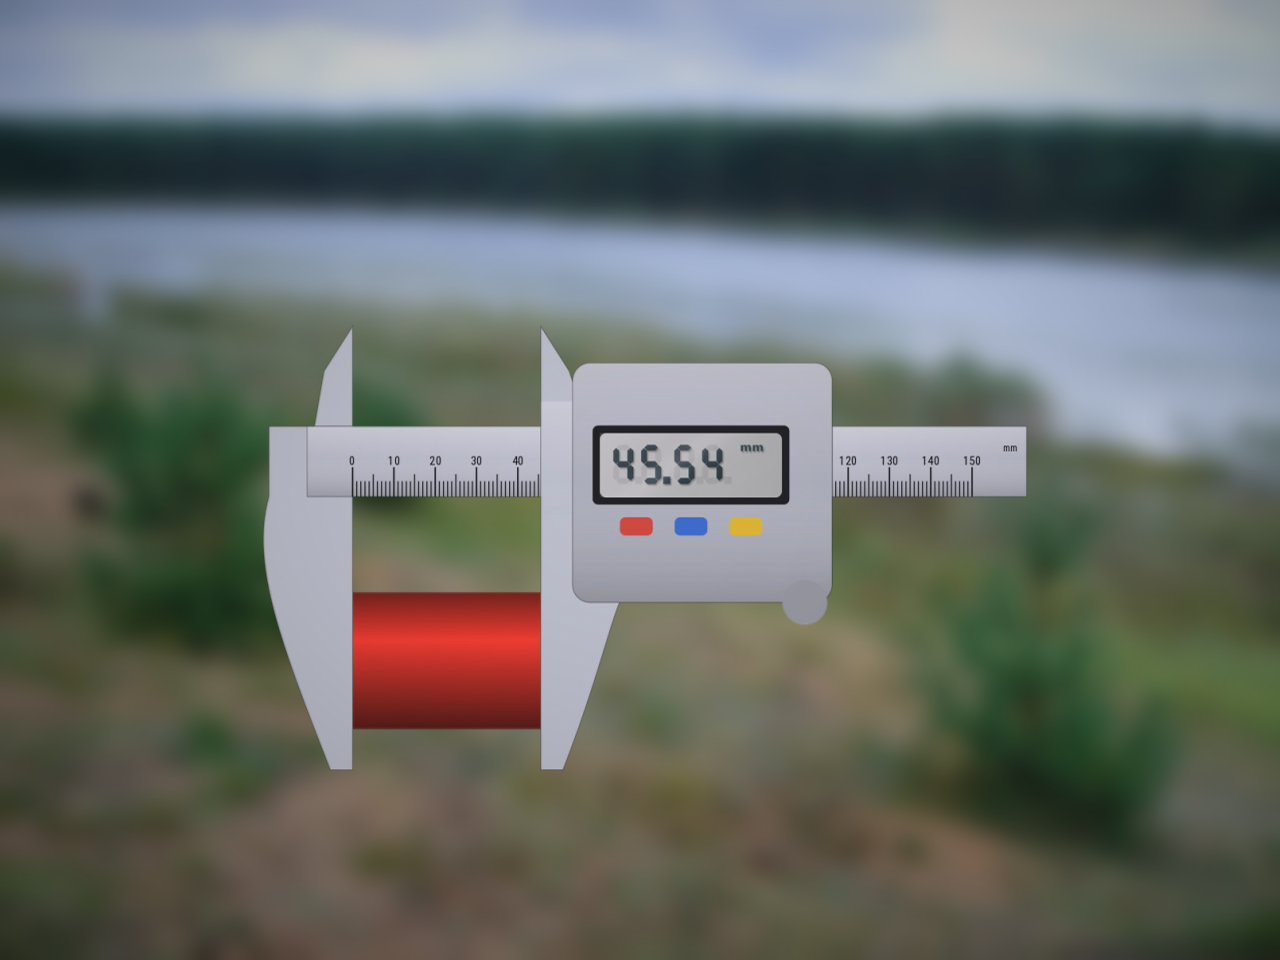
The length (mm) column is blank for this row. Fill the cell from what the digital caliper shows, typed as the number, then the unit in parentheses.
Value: 45.54 (mm)
